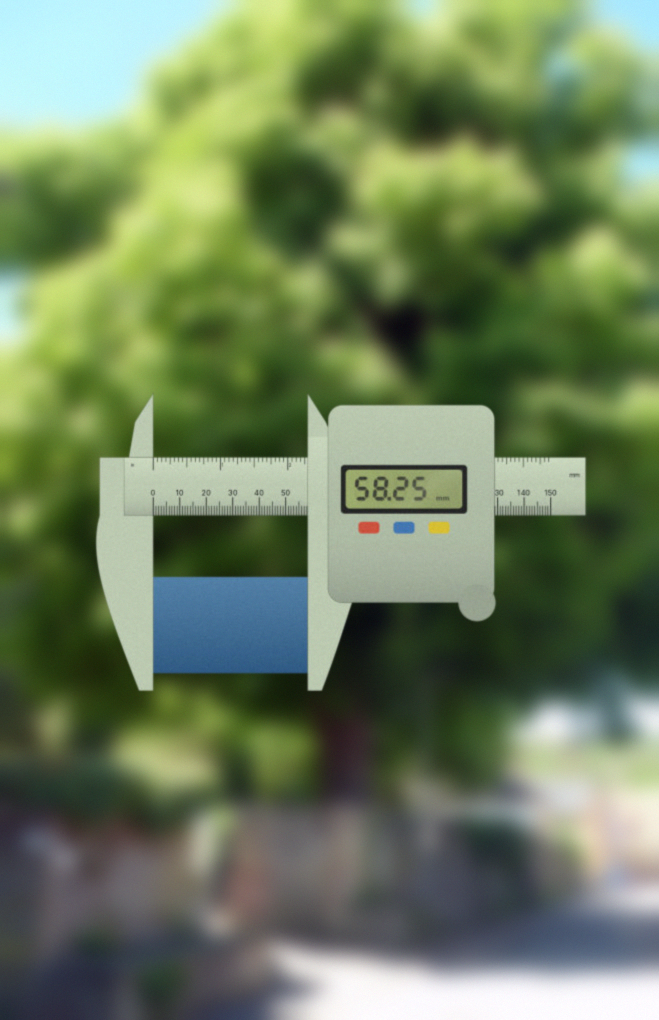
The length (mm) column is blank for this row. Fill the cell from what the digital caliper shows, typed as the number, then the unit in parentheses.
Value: 58.25 (mm)
